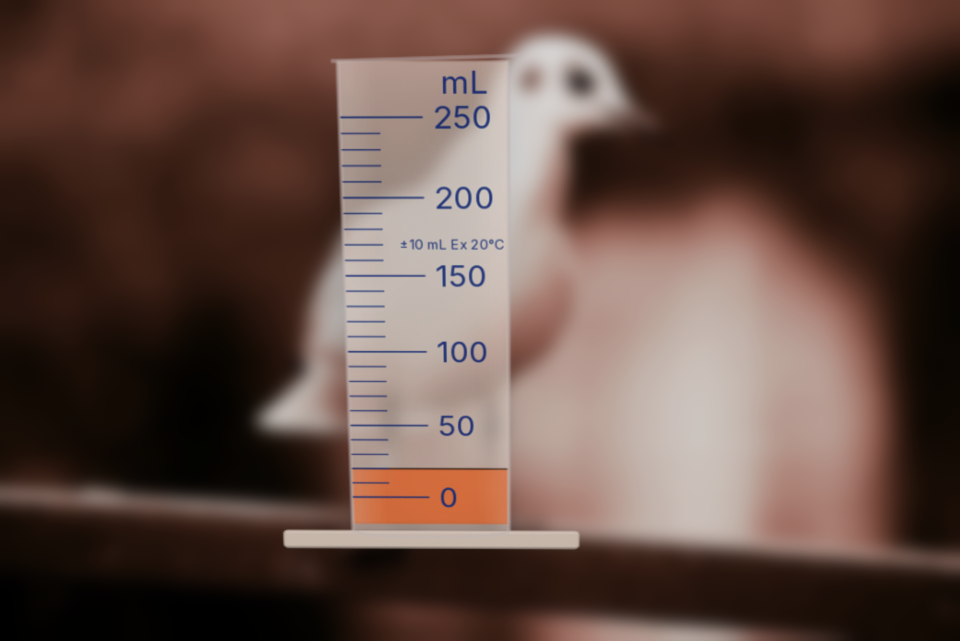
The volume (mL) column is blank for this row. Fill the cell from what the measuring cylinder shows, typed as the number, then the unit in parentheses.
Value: 20 (mL)
